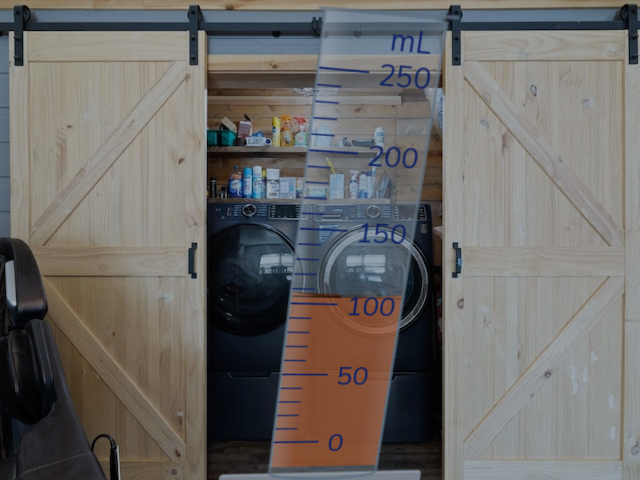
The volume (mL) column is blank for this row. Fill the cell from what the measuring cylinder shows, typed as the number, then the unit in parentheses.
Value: 105 (mL)
